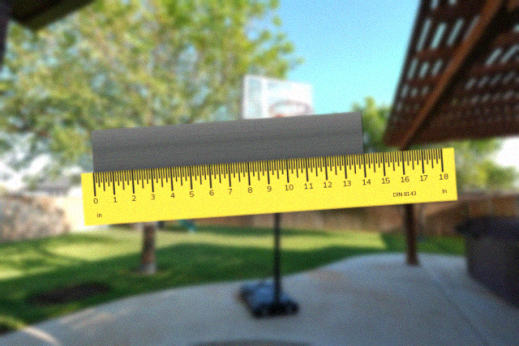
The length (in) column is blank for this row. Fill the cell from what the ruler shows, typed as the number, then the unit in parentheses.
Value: 14 (in)
